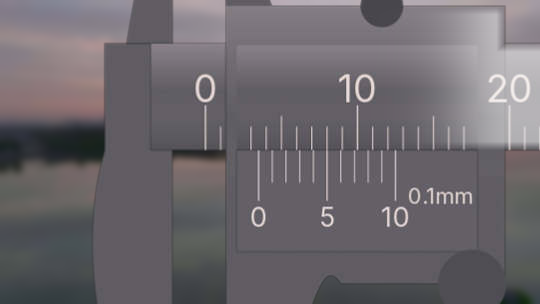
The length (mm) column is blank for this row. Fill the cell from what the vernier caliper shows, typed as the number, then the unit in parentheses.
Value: 3.5 (mm)
